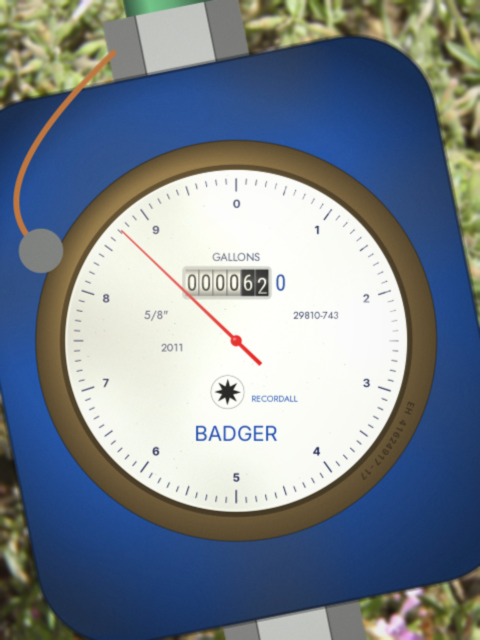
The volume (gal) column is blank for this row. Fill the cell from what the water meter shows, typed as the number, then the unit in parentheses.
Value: 618.7 (gal)
